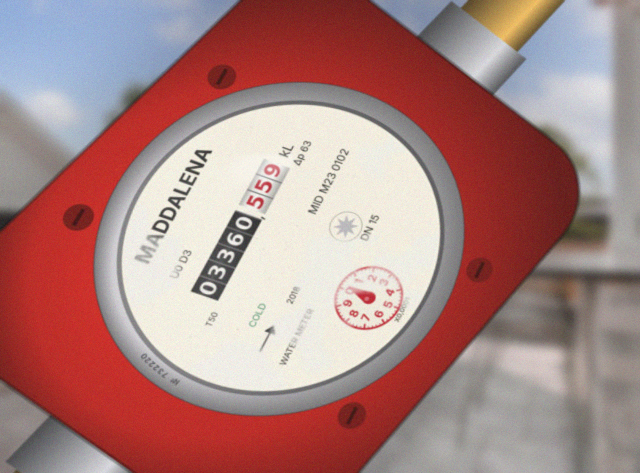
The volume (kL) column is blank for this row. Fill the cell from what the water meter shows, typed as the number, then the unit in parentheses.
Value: 3360.5590 (kL)
